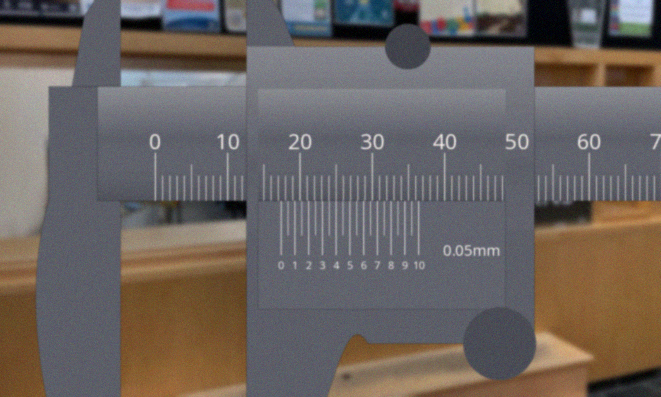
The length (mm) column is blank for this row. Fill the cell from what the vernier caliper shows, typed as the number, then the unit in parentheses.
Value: 17.4 (mm)
